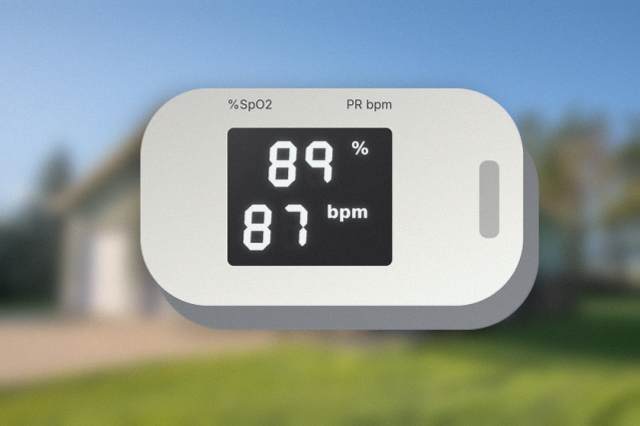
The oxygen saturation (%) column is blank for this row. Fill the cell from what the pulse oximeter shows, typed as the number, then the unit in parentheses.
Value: 89 (%)
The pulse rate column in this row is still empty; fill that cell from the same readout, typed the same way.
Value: 87 (bpm)
